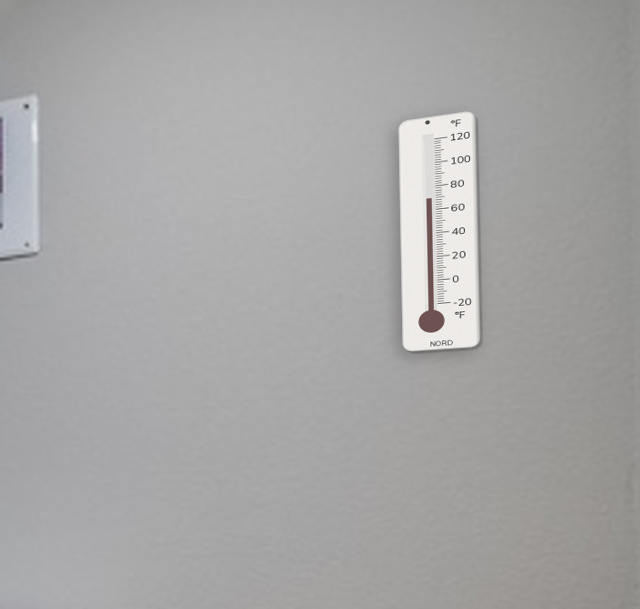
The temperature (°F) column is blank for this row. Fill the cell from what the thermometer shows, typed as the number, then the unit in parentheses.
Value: 70 (°F)
